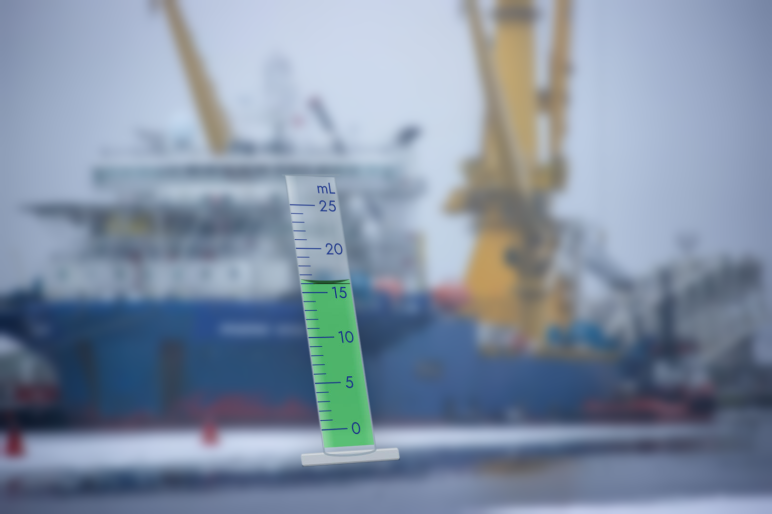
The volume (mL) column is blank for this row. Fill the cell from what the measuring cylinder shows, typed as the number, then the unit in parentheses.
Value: 16 (mL)
